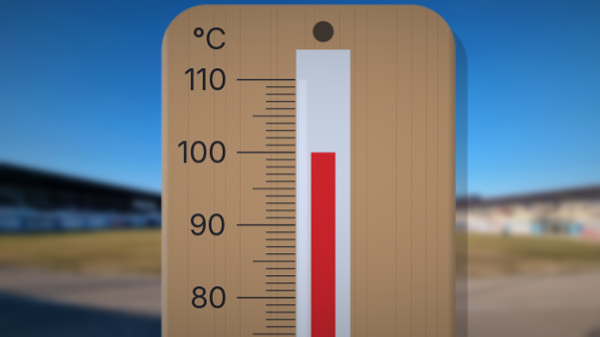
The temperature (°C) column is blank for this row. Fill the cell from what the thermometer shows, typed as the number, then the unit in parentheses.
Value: 100 (°C)
